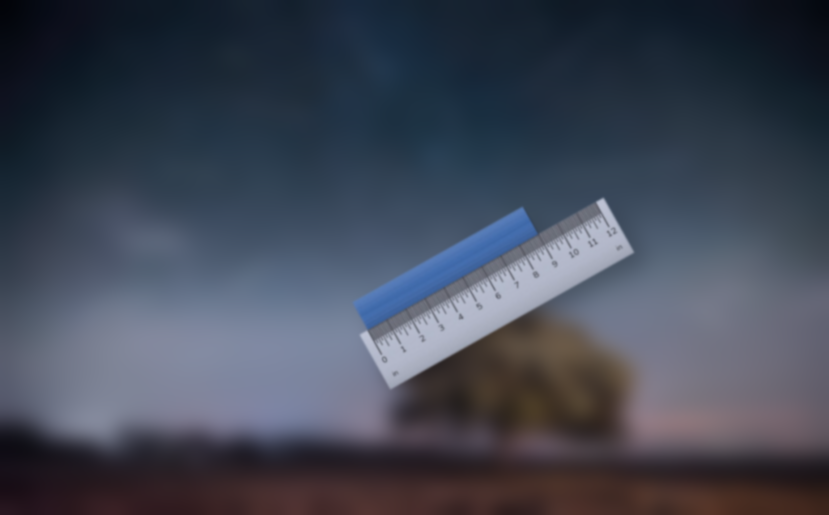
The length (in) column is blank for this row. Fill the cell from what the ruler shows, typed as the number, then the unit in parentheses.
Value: 9 (in)
